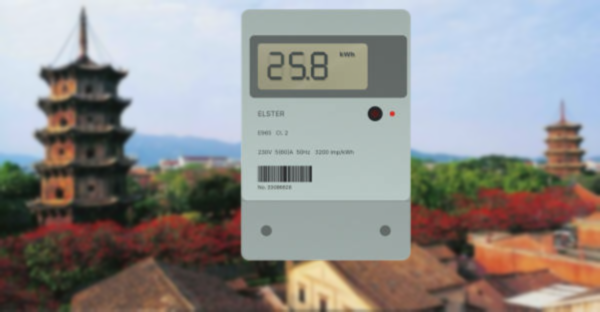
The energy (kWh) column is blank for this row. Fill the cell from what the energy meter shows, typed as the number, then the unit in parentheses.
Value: 25.8 (kWh)
